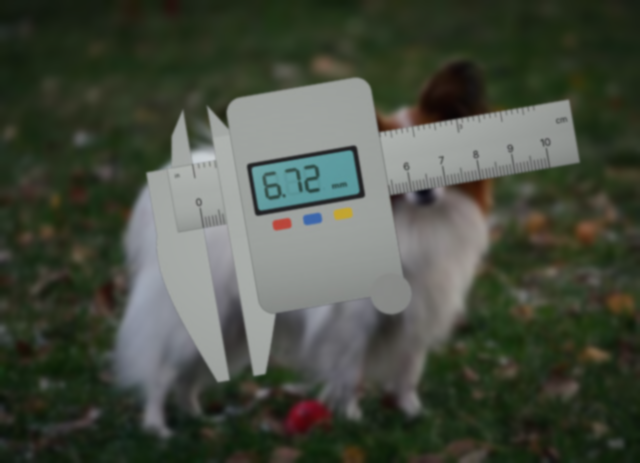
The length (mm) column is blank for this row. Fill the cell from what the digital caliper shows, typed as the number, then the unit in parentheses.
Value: 6.72 (mm)
